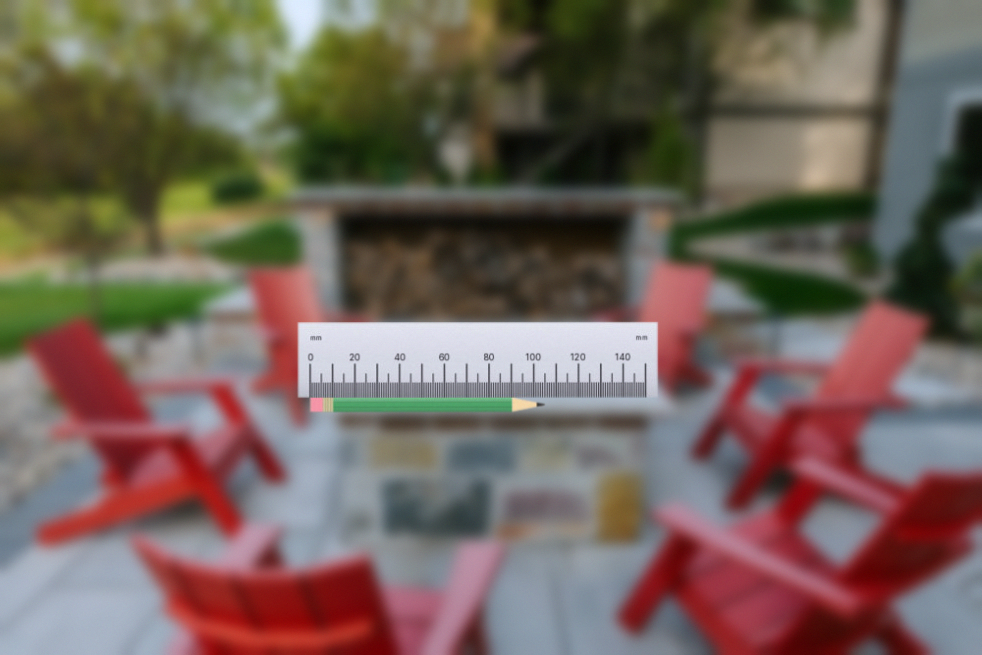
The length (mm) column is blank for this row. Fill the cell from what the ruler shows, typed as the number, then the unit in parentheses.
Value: 105 (mm)
